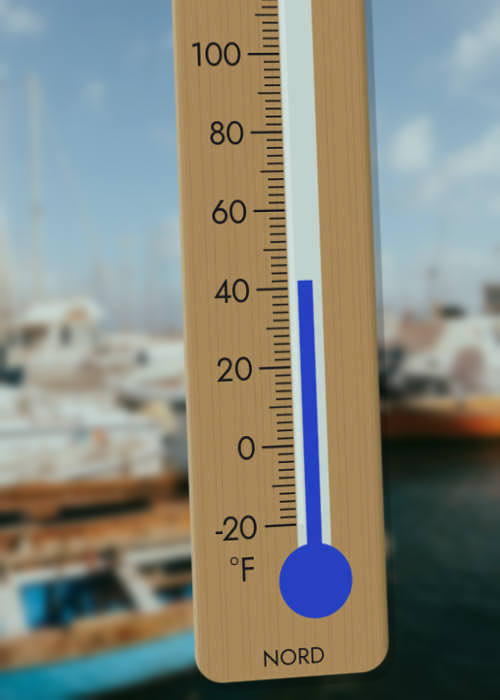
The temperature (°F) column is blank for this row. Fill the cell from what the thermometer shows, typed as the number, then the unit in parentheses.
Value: 42 (°F)
